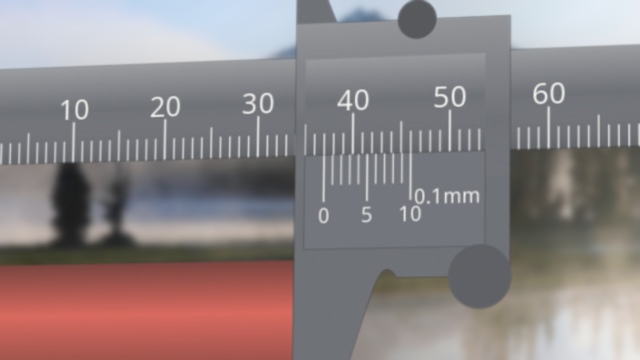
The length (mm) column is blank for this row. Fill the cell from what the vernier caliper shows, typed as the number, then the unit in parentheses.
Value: 37.0 (mm)
